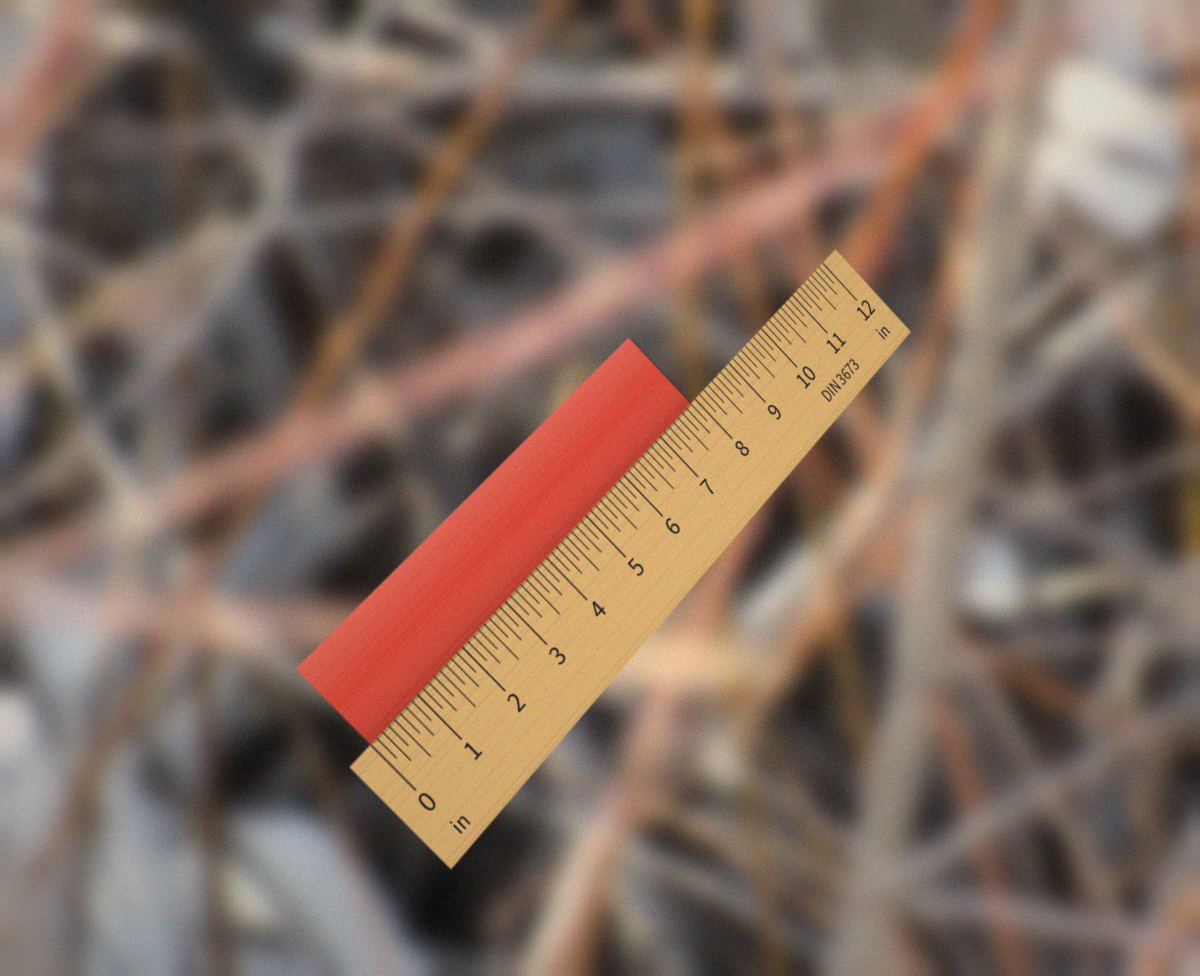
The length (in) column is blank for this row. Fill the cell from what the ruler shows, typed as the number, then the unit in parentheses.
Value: 7.875 (in)
